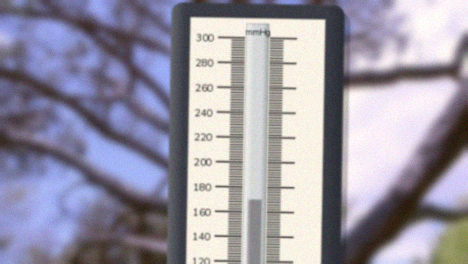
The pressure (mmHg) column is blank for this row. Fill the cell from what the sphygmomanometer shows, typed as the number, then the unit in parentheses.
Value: 170 (mmHg)
